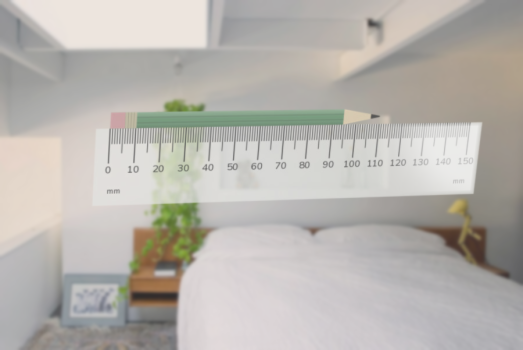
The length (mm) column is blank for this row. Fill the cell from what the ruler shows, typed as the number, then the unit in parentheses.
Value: 110 (mm)
